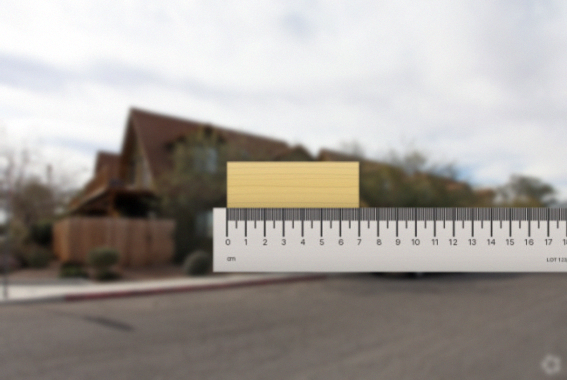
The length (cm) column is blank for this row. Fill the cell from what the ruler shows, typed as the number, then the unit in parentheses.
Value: 7 (cm)
